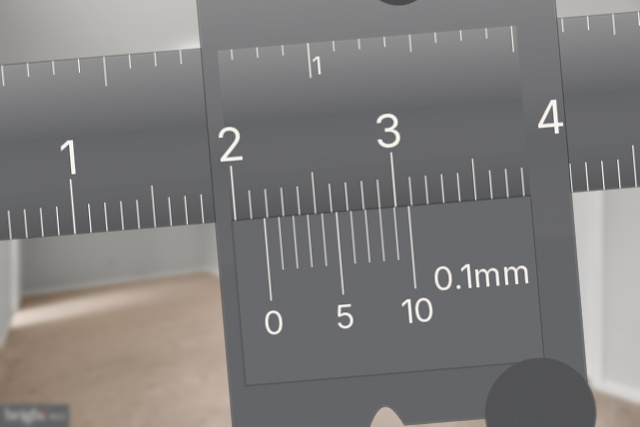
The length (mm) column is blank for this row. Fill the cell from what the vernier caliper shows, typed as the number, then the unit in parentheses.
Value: 21.8 (mm)
